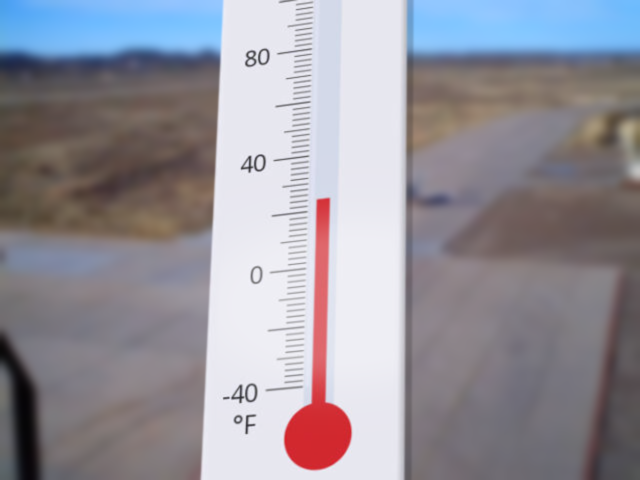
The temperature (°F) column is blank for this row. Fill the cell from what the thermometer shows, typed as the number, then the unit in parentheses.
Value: 24 (°F)
